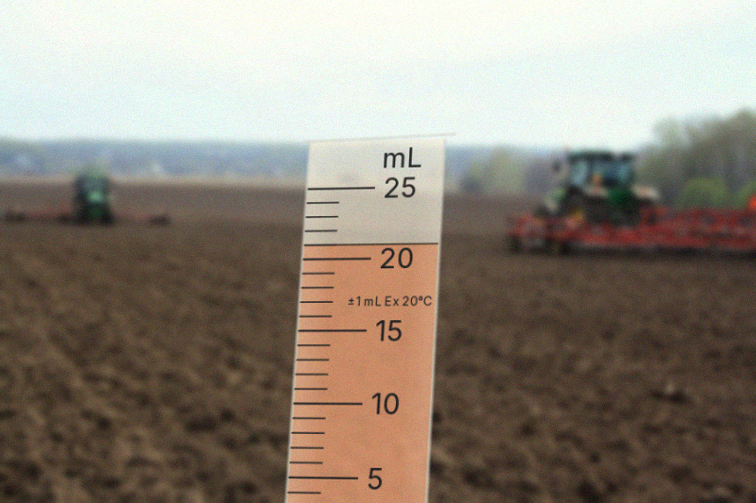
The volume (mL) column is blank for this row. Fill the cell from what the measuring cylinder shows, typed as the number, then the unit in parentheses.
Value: 21 (mL)
